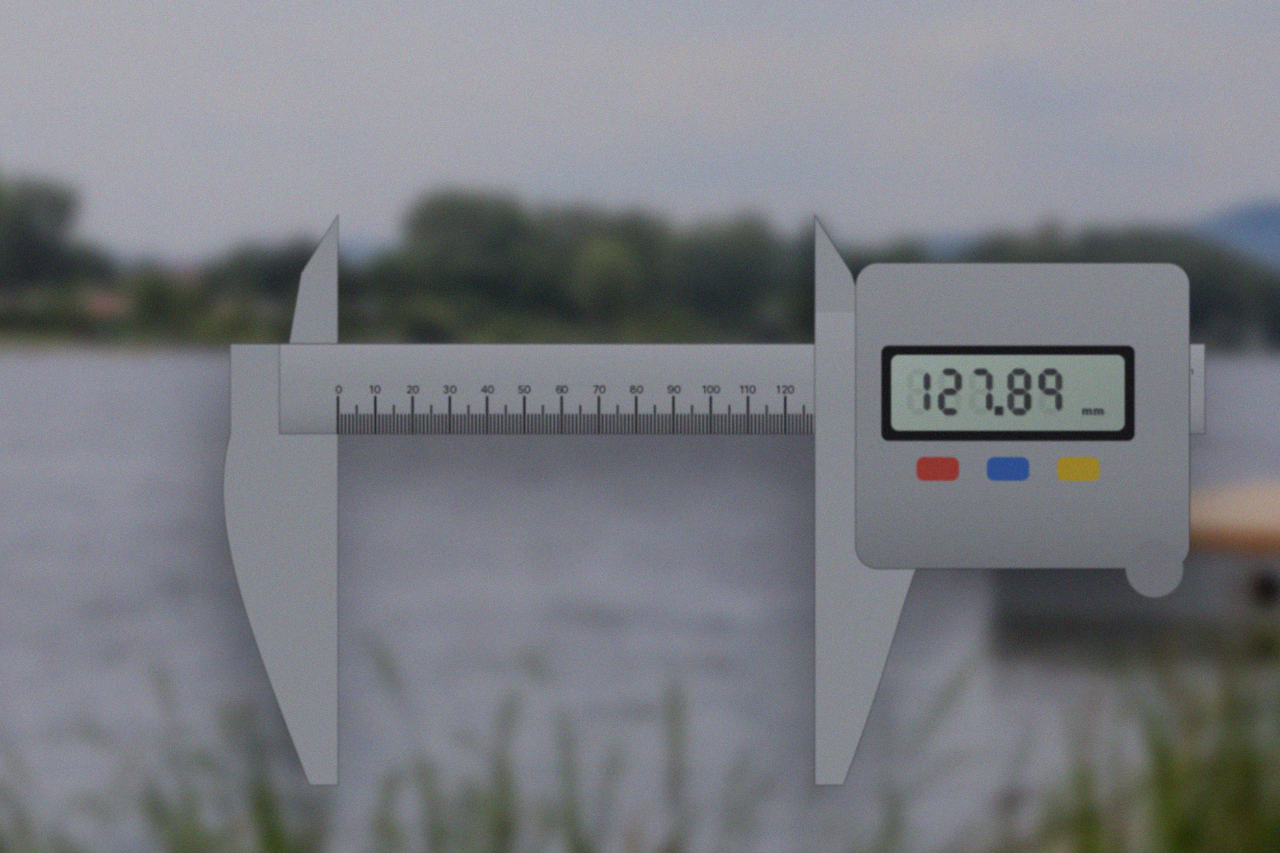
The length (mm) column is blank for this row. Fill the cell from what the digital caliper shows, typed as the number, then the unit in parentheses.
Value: 127.89 (mm)
